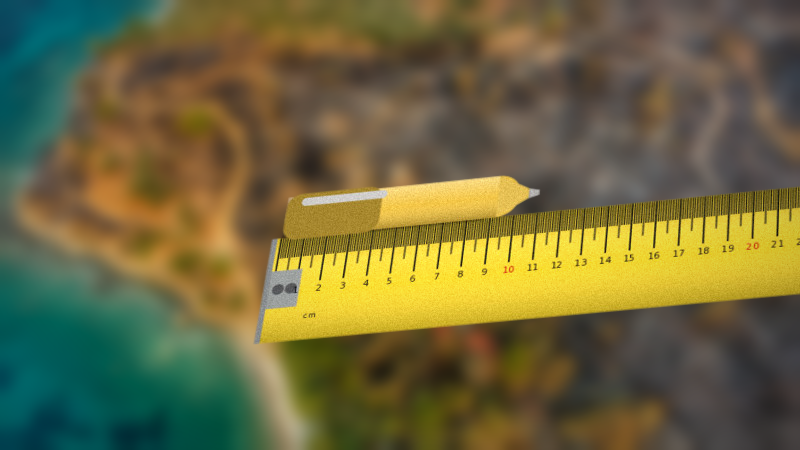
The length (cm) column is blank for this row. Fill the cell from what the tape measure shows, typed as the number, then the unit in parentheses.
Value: 11 (cm)
